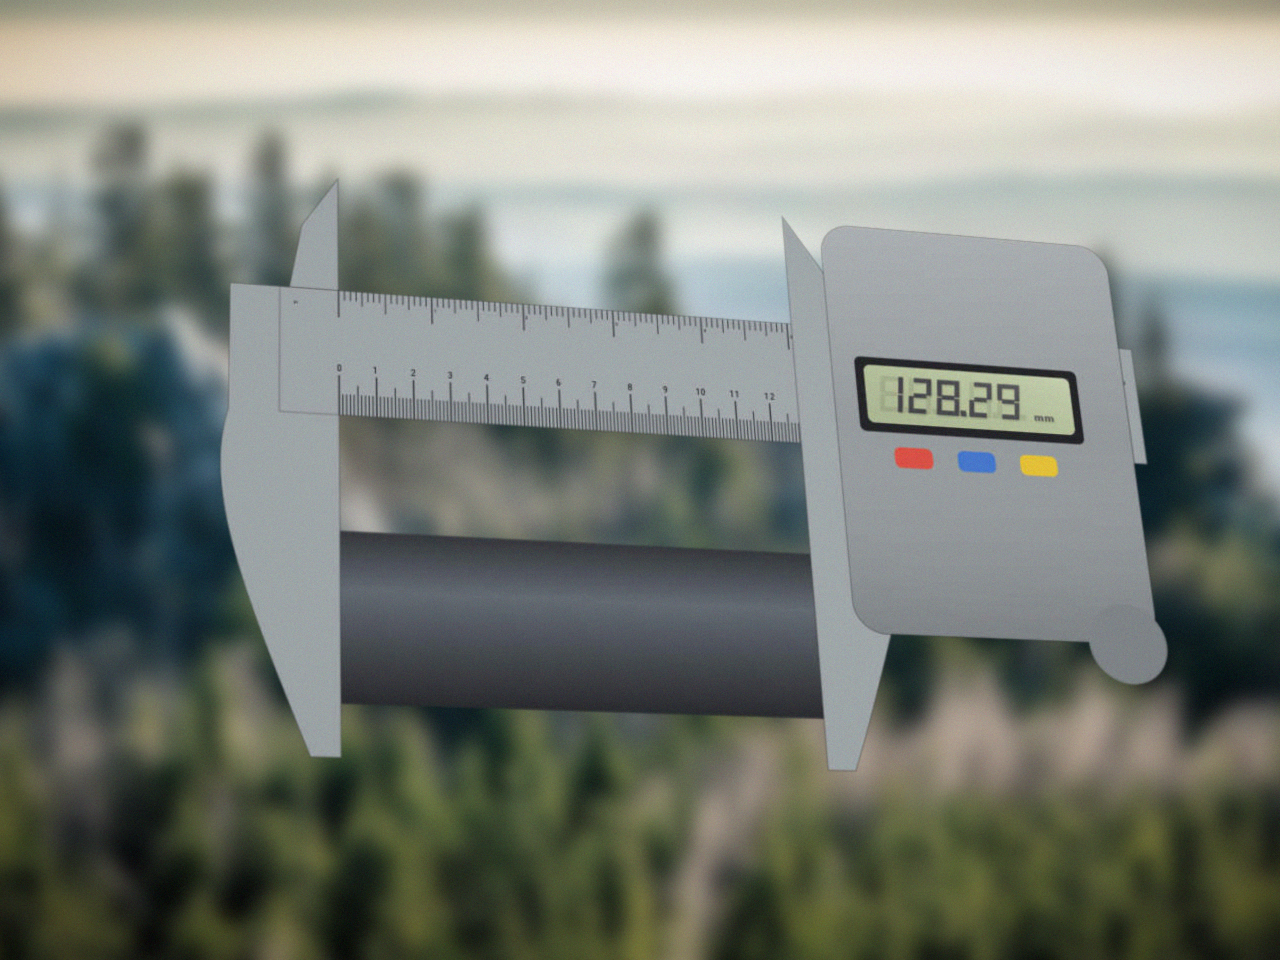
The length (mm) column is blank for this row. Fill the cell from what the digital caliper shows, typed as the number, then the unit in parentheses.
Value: 128.29 (mm)
